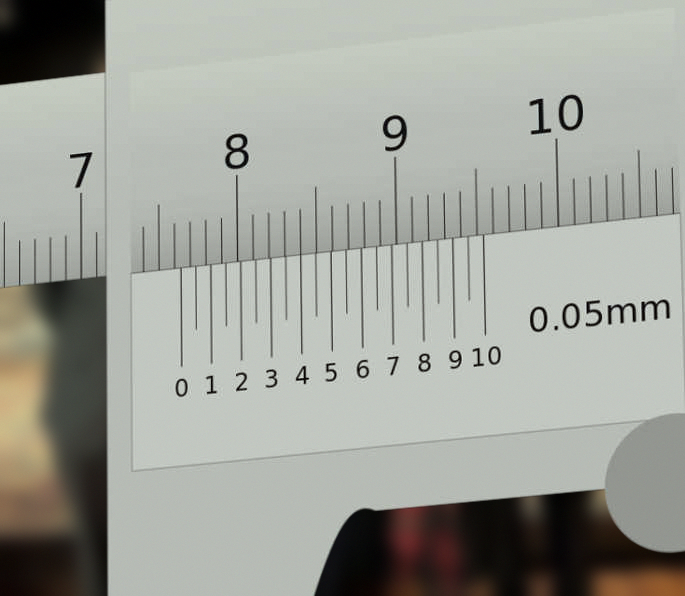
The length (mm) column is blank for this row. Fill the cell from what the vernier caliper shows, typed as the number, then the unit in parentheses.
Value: 76.4 (mm)
